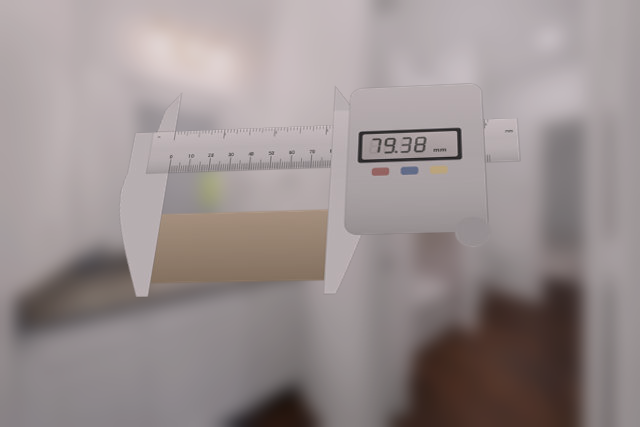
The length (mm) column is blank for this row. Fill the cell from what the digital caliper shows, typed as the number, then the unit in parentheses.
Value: 79.38 (mm)
